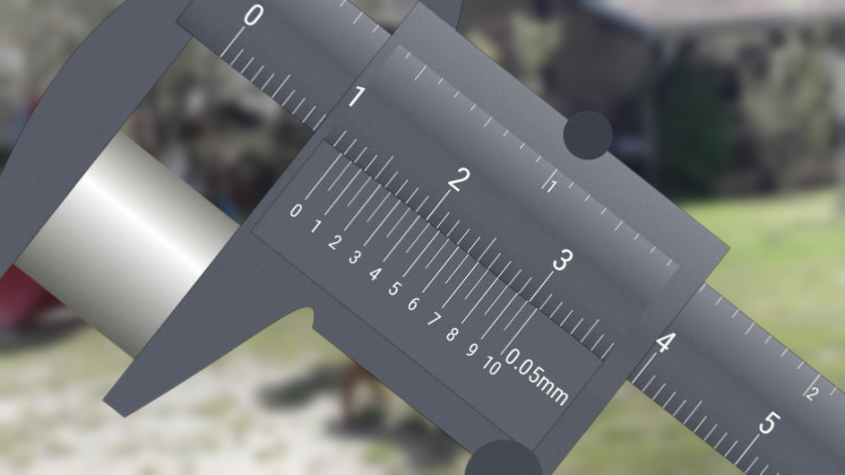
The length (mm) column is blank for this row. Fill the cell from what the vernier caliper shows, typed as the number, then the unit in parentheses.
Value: 11.8 (mm)
